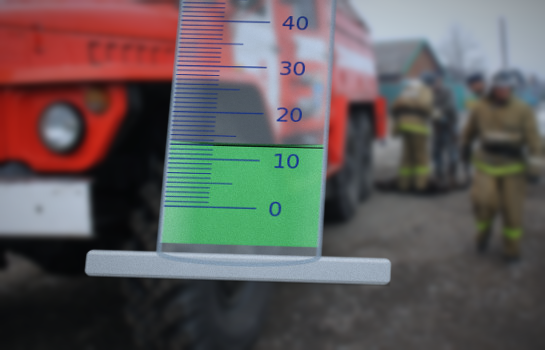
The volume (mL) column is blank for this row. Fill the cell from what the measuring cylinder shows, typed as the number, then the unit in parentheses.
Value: 13 (mL)
